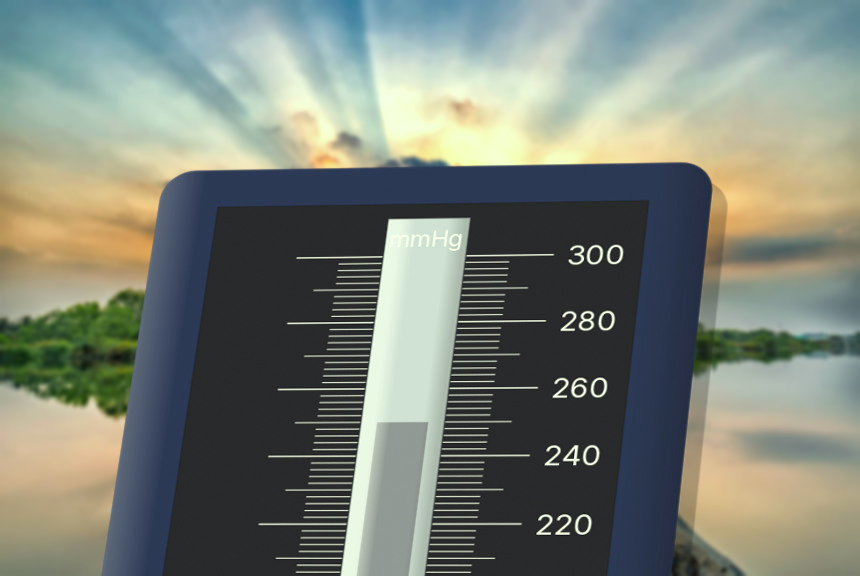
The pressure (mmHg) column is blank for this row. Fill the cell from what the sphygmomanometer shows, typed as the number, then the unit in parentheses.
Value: 250 (mmHg)
